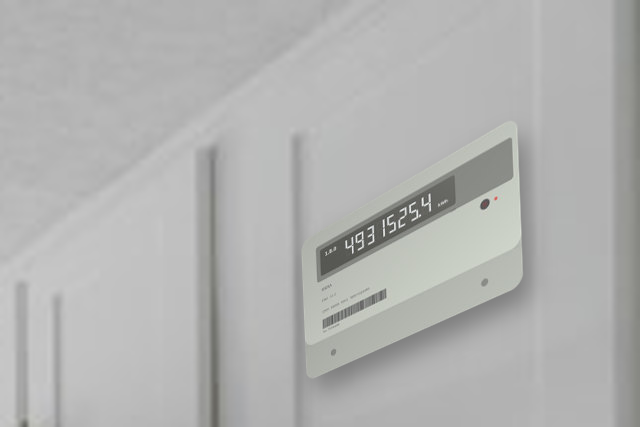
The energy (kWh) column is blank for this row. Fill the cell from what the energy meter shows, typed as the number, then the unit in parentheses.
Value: 4931525.4 (kWh)
